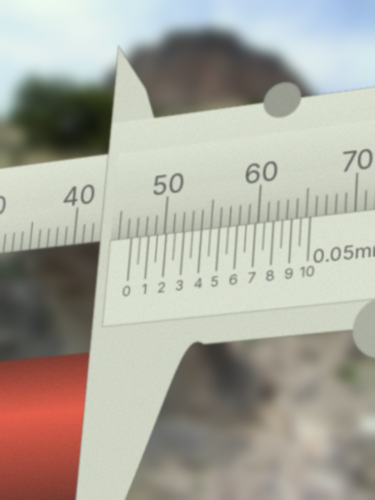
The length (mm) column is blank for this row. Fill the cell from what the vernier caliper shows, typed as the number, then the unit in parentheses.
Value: 46.4 (mm)
